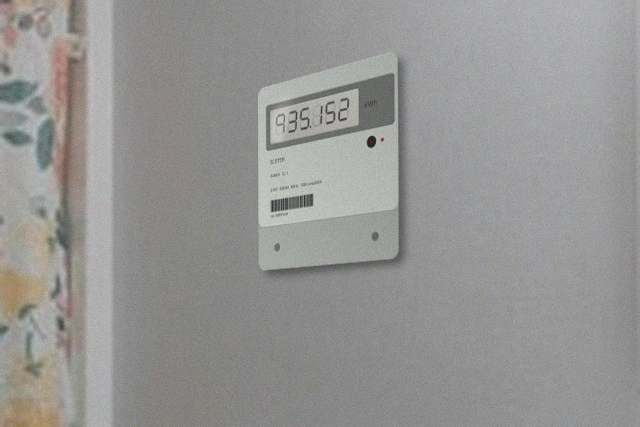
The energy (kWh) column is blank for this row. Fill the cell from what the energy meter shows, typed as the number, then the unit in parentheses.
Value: 935.152 (kWh)
